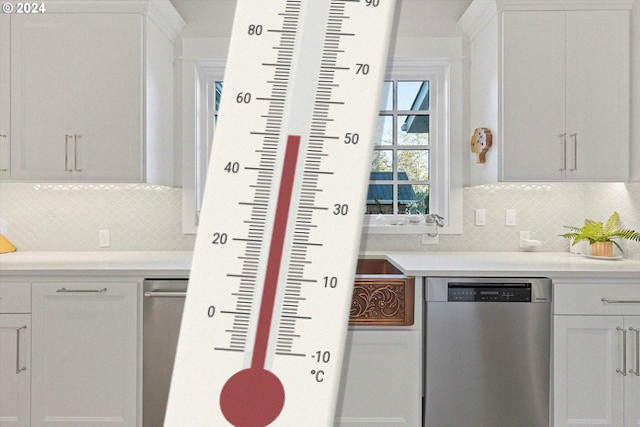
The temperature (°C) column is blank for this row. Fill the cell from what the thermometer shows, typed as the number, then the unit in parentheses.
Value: 50 (°C)
